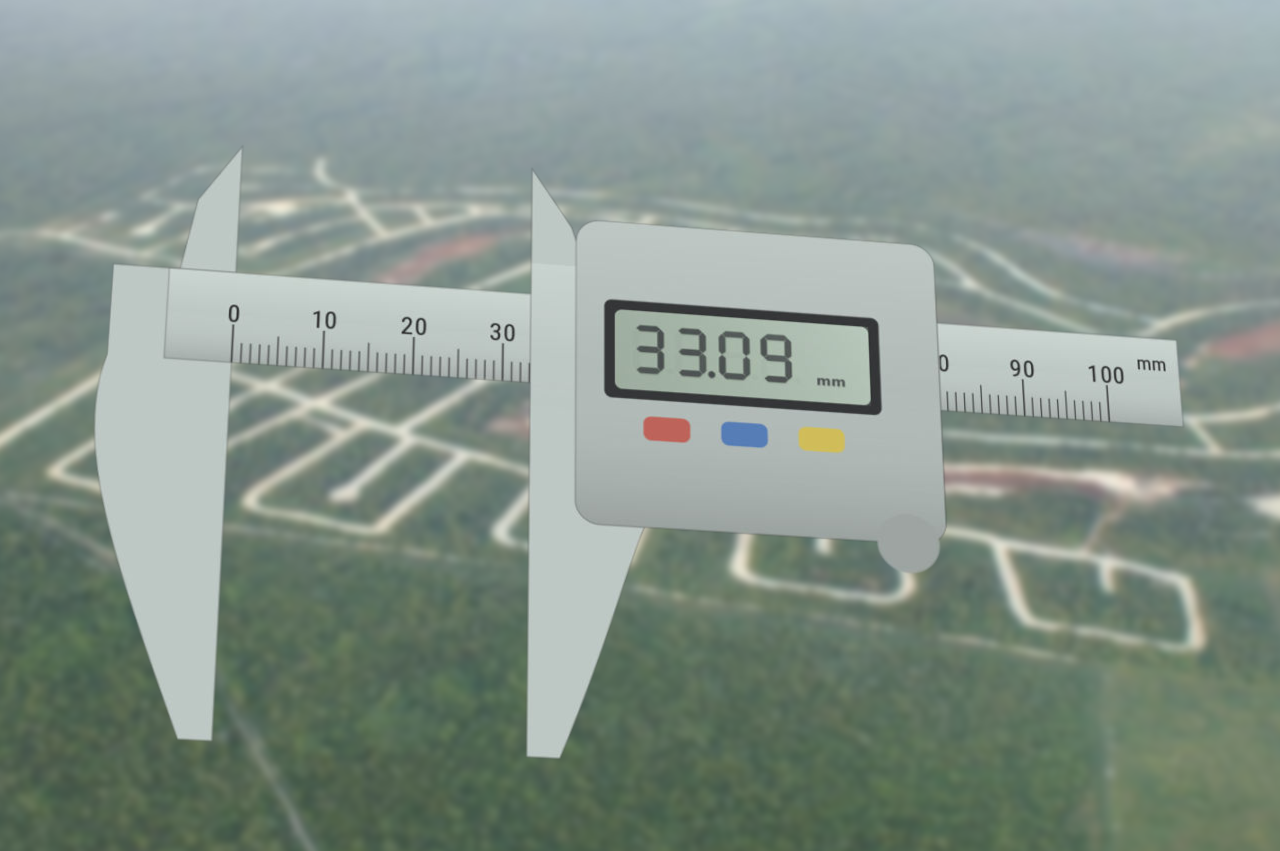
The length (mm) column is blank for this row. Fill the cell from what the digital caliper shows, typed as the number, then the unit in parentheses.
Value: 33.09 (mm)
